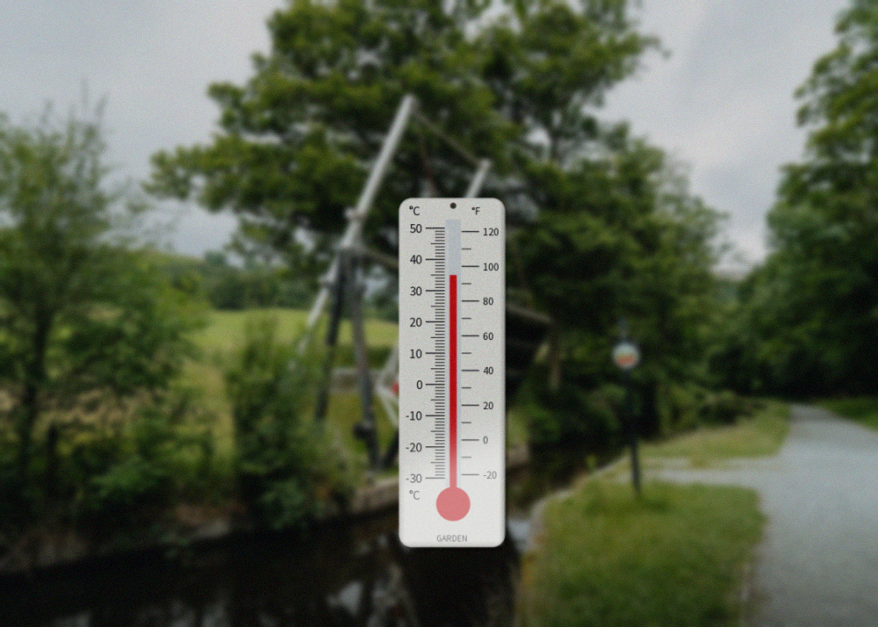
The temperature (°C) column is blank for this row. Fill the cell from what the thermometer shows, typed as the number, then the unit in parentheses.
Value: 35 (°C)
